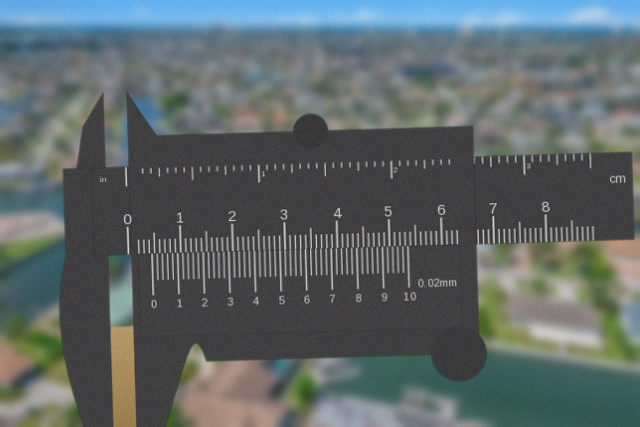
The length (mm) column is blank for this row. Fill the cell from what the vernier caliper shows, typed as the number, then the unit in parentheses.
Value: 4.5 (mm)
